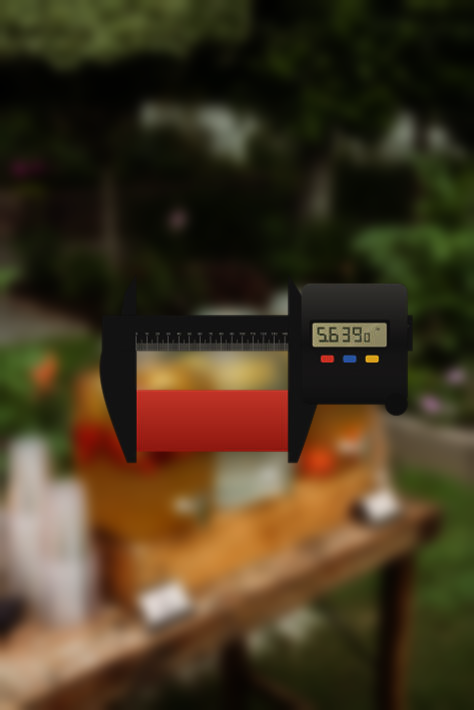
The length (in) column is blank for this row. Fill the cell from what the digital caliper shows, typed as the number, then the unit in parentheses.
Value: 5.6390 (in)
